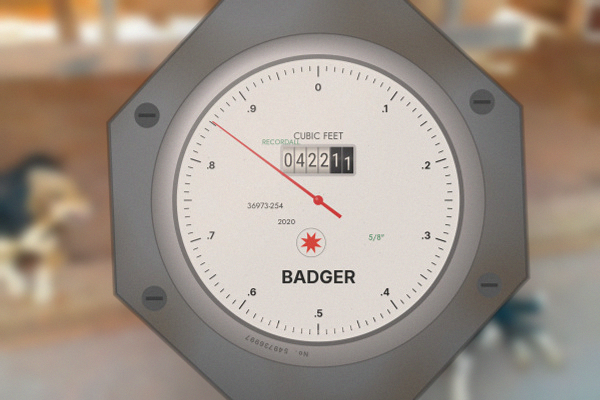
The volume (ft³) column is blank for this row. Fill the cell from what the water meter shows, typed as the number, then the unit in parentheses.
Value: 42210.85 (ft³)
